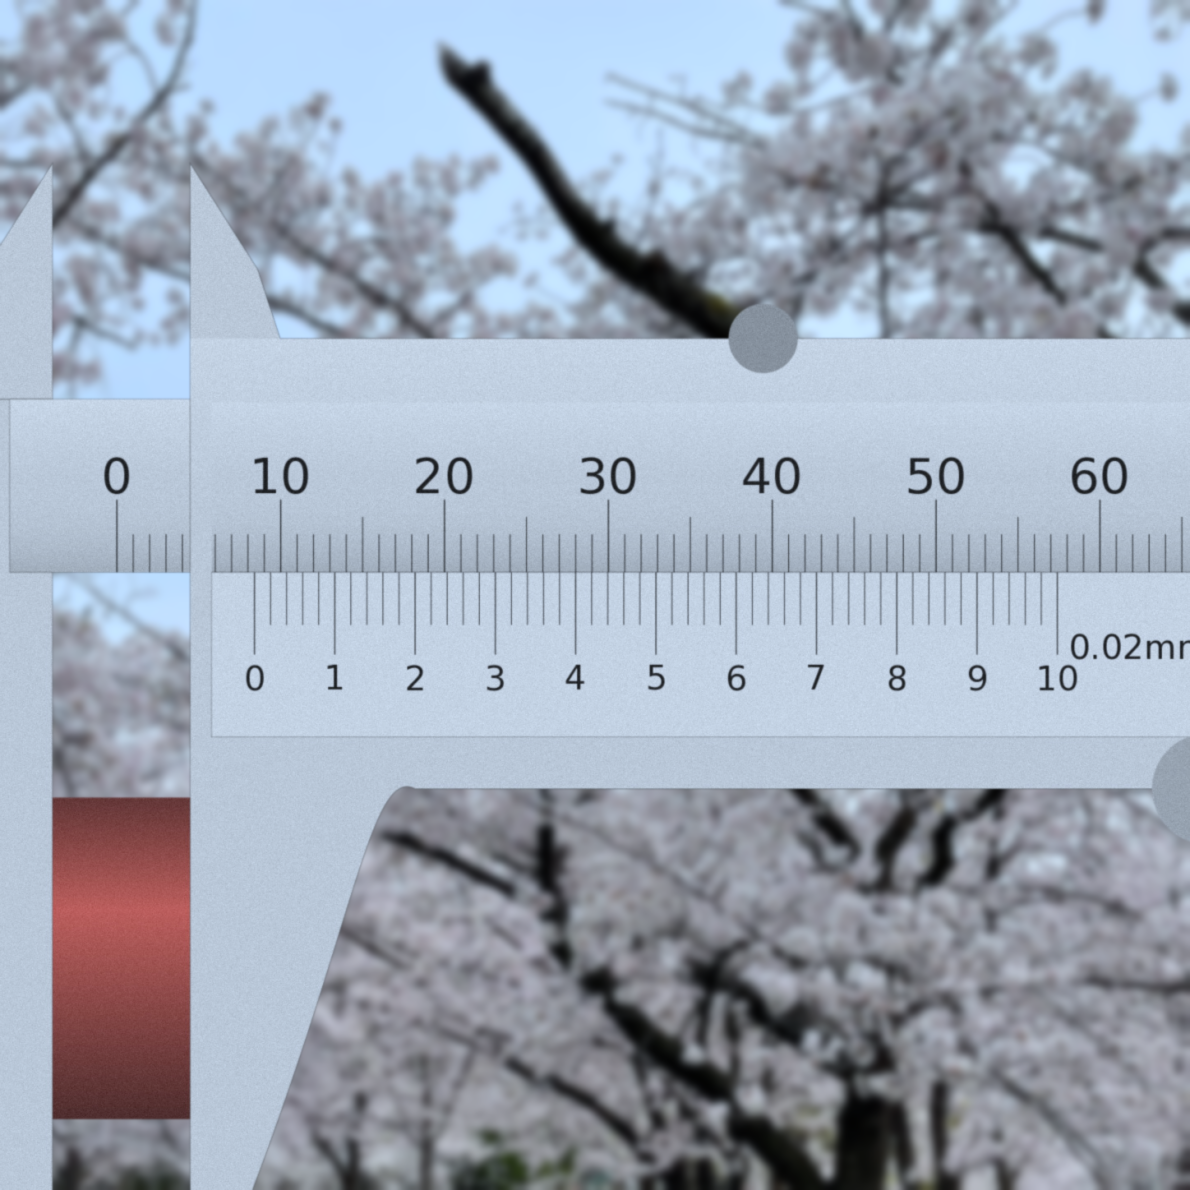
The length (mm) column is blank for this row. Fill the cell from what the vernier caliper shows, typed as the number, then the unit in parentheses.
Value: 8.4 (mm)
